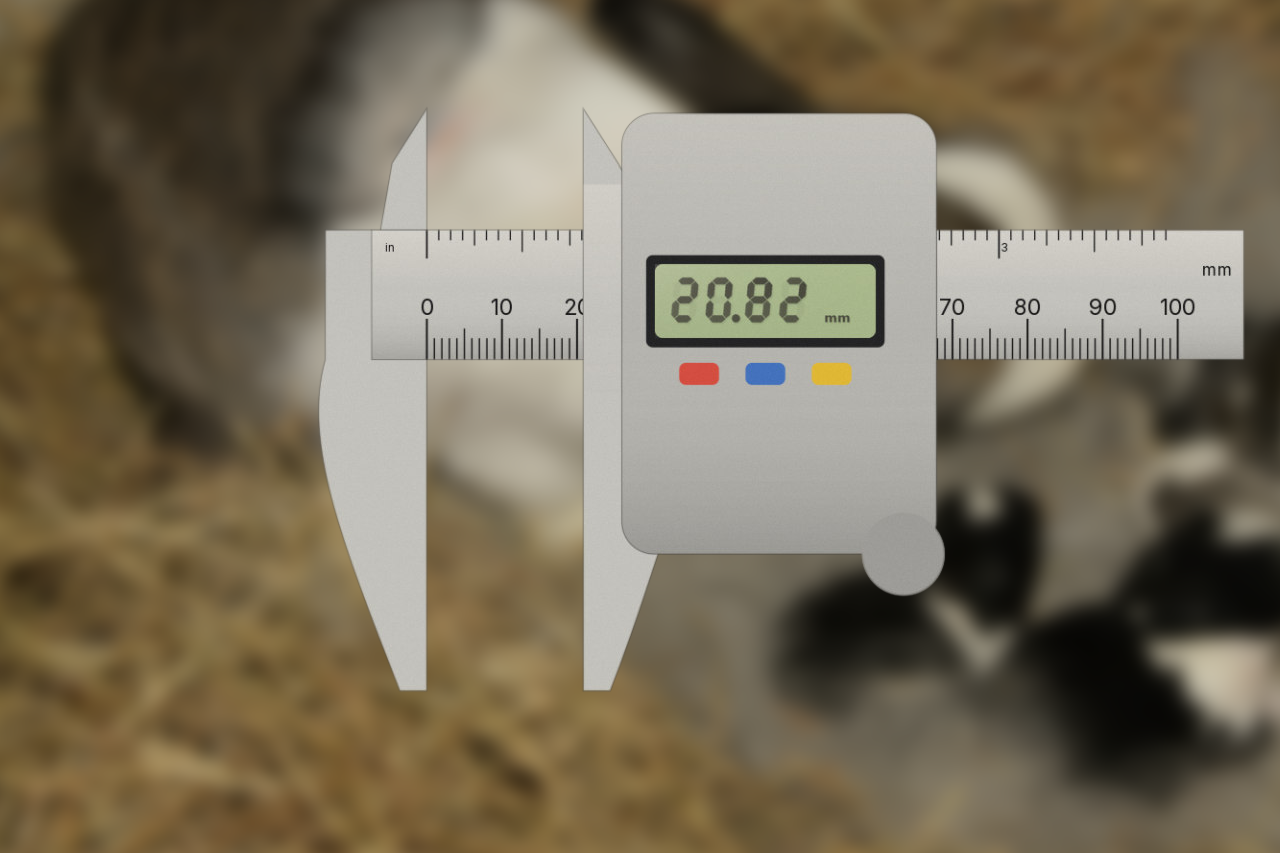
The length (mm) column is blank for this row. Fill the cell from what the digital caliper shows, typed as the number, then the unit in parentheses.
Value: 20.82 (mm)
